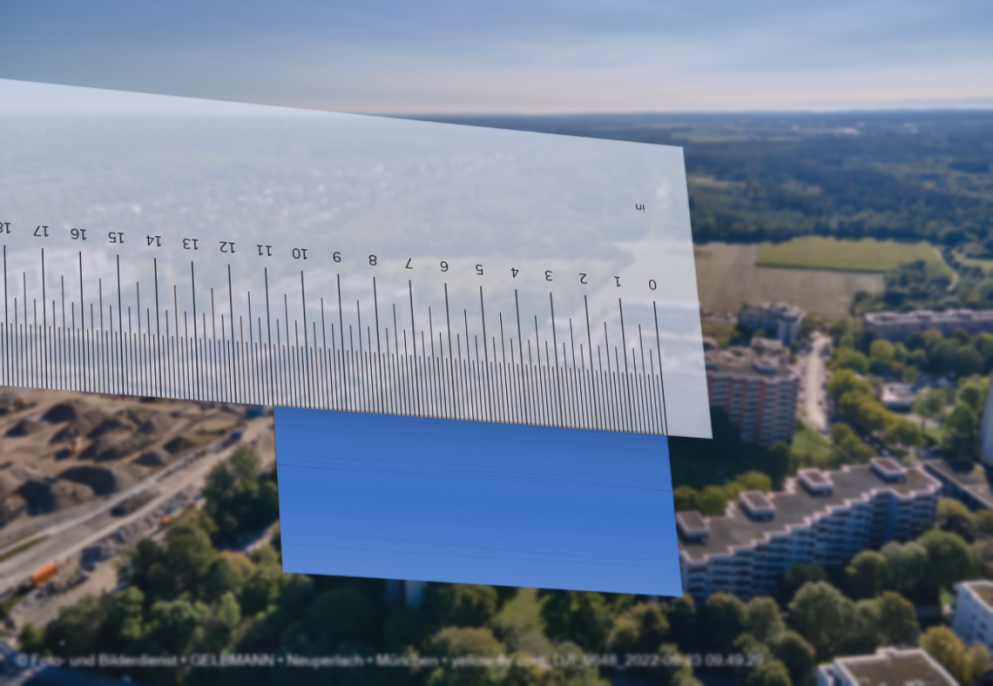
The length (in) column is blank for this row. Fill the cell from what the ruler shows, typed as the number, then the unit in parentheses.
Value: 11 (in)
